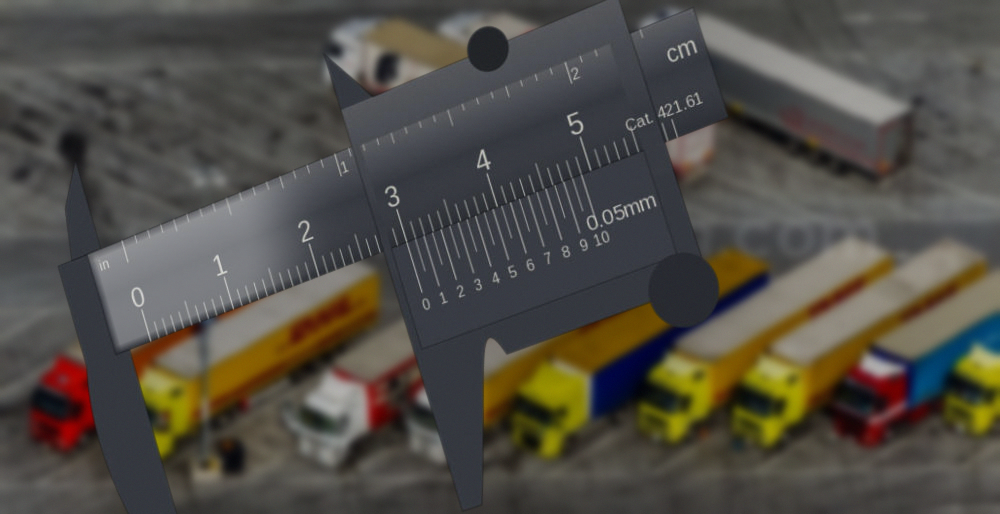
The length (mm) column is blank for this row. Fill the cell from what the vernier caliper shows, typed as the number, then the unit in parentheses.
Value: 30.0 (mm)
